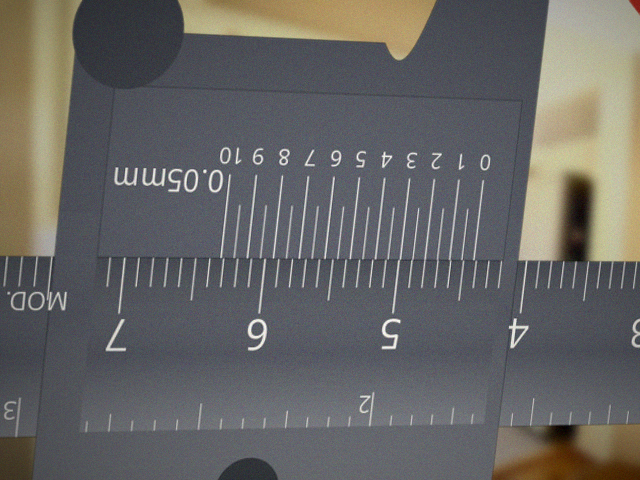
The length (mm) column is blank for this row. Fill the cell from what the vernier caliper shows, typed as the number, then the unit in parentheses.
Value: 44.2 (mm)
